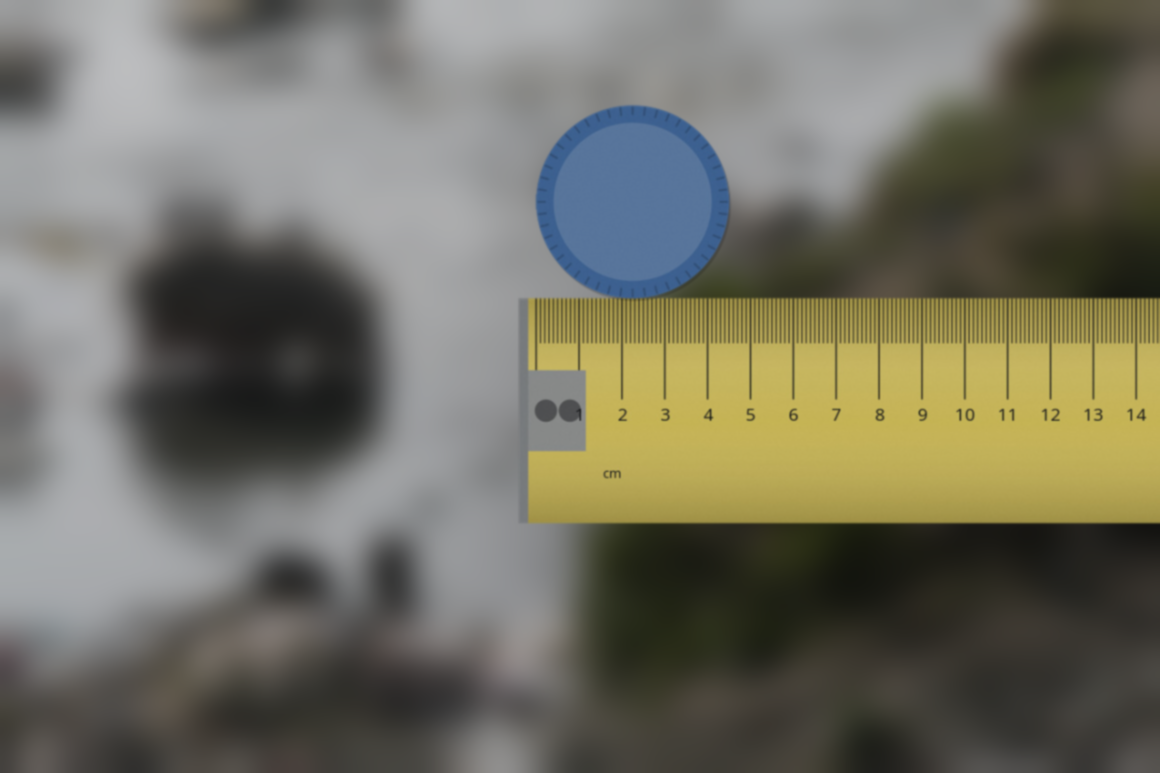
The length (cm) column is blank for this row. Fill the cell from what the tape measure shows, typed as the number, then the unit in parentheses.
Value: 4.5 (cm)
